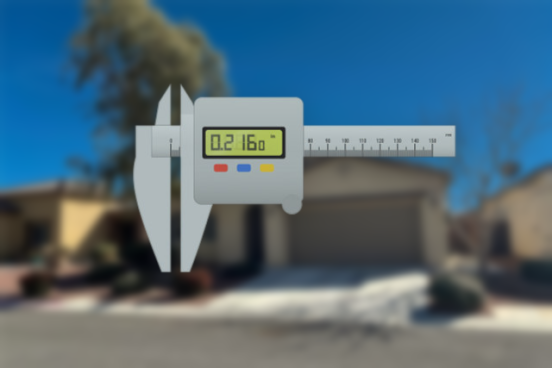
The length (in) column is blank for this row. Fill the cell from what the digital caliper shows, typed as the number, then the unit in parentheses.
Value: 0.2160 (in)
